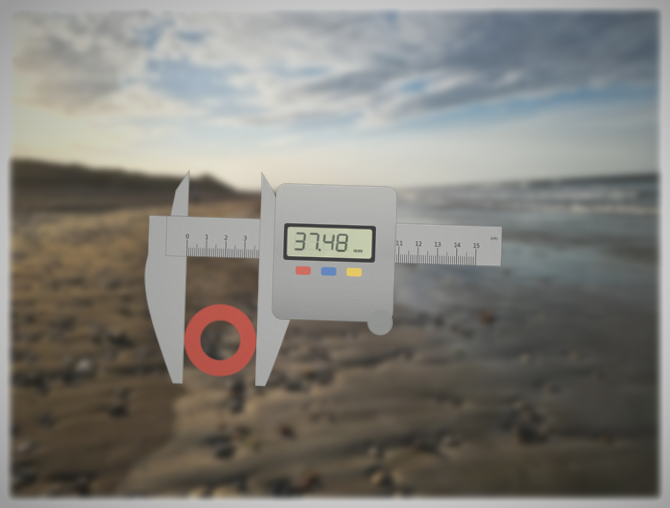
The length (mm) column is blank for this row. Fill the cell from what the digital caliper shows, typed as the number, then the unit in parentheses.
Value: 37.48 (mm)
